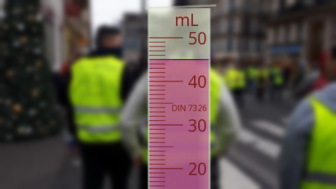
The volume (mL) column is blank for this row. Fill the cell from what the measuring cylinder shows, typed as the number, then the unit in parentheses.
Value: 45 (mL)
